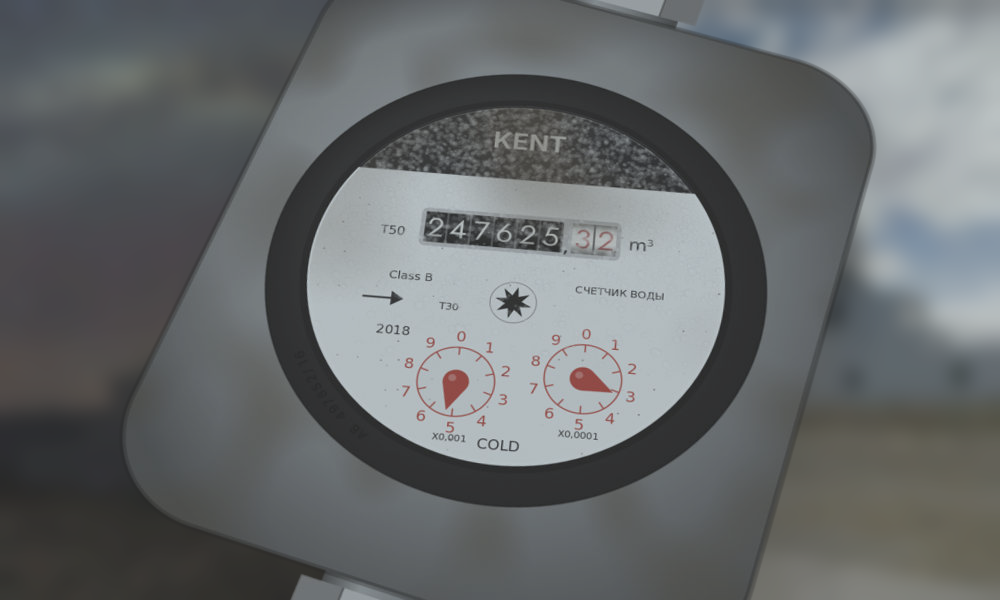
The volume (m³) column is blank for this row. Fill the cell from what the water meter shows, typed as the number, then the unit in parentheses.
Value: 247625.3253 (m³)
